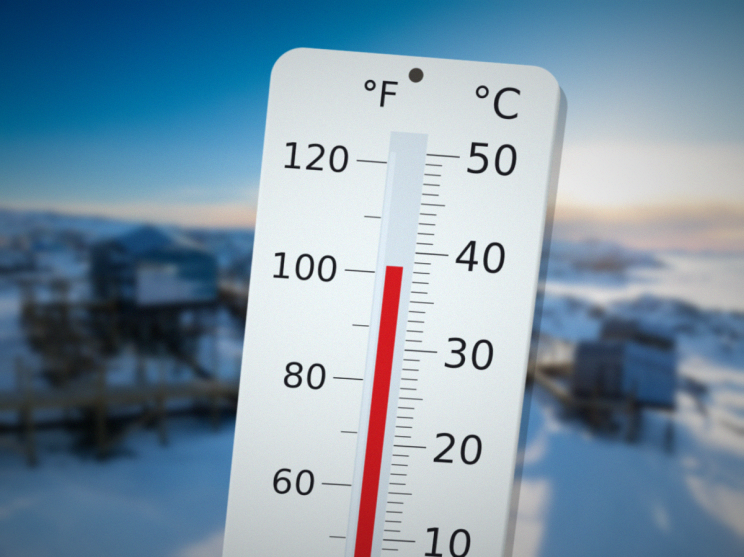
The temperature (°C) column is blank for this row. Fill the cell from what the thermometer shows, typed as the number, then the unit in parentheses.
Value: 38.5 (°C)
